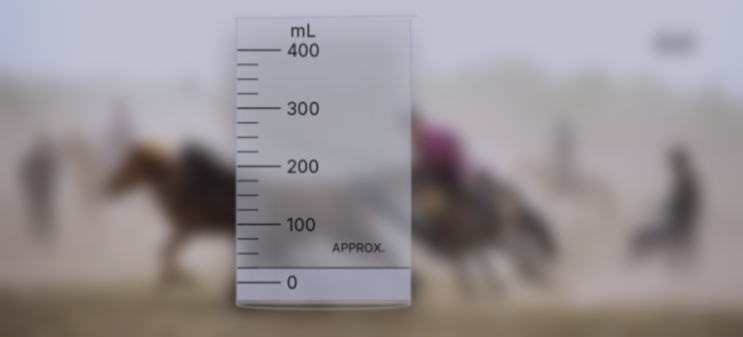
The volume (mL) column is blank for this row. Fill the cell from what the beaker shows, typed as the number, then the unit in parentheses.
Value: 25 (mL)
